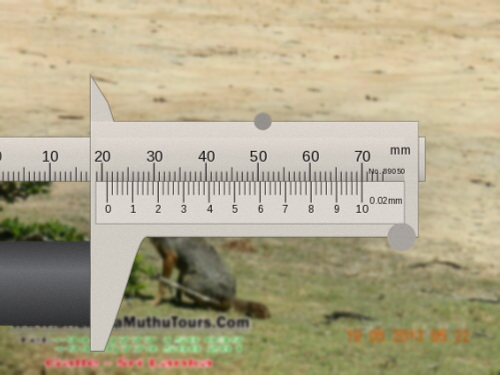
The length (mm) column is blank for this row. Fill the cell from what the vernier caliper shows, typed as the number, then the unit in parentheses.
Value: 21.0 (mm)
